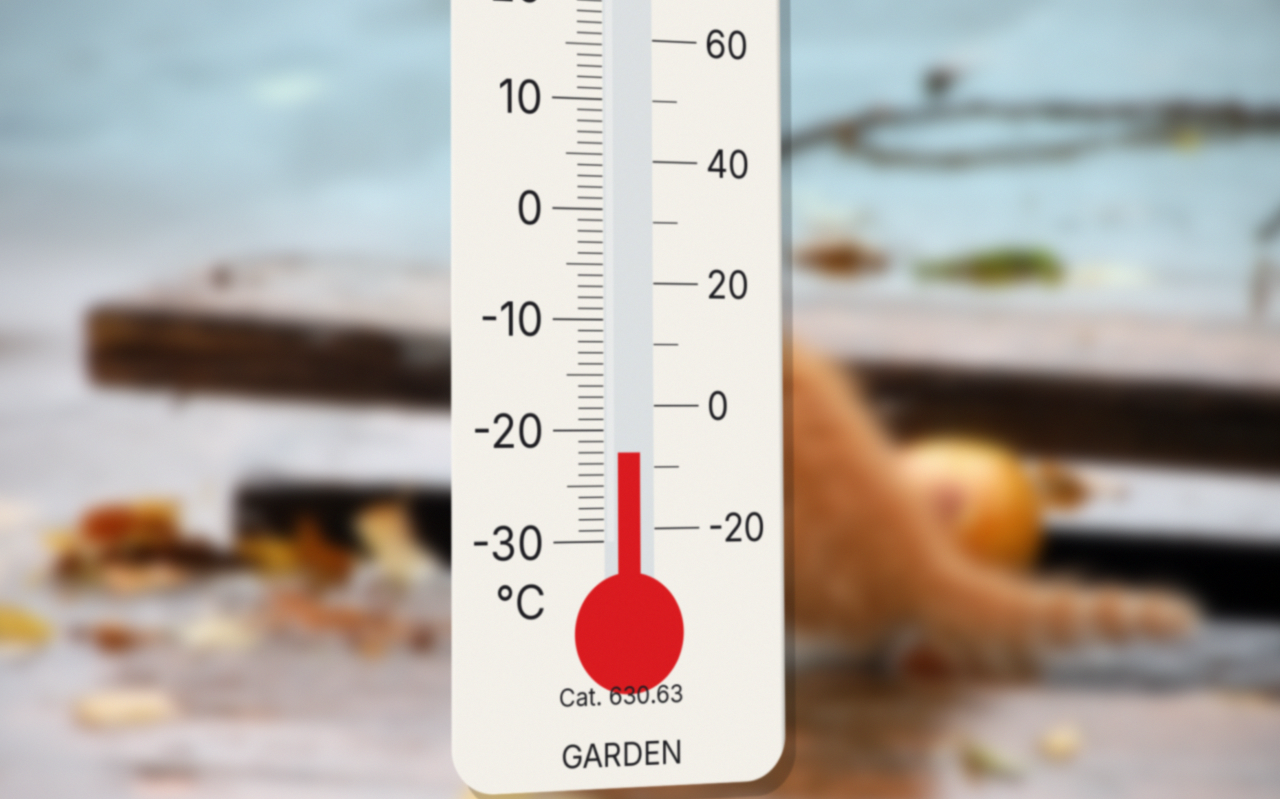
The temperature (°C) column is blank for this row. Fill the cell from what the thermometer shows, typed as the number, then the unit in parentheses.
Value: -22 (°C)
